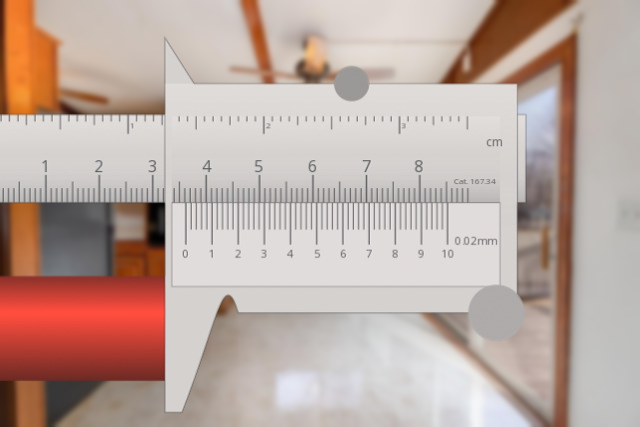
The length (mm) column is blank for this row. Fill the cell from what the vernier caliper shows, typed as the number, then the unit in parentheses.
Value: 36.2 (mm)
